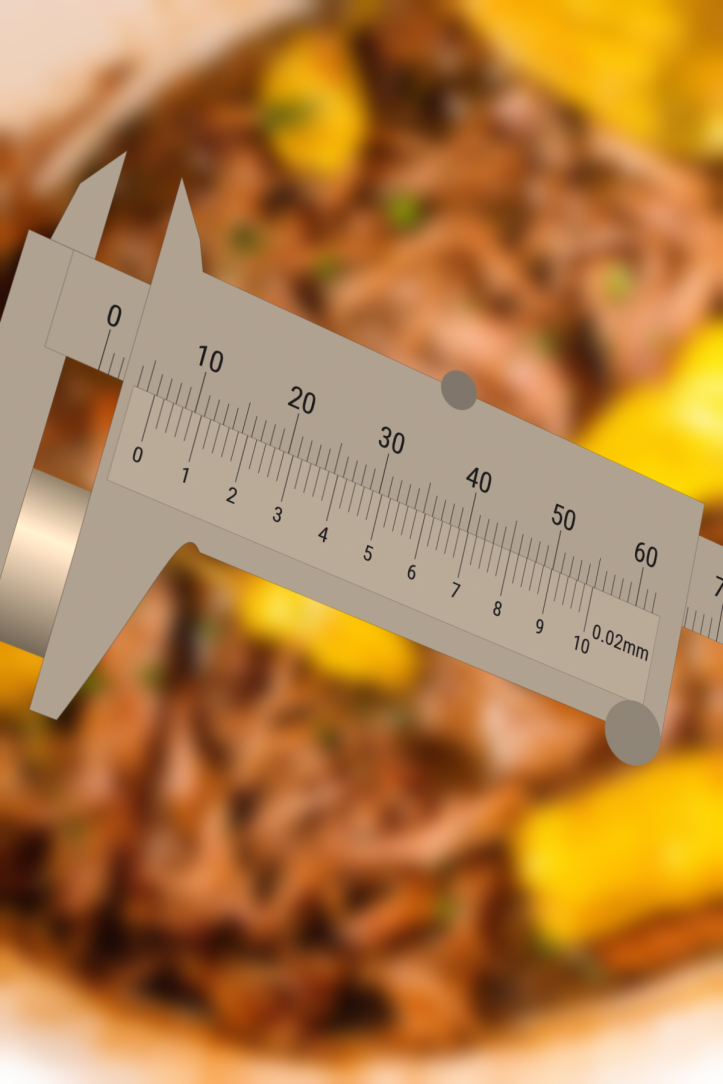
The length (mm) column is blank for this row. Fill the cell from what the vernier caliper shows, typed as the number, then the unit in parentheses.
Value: 5.8 (mm)
